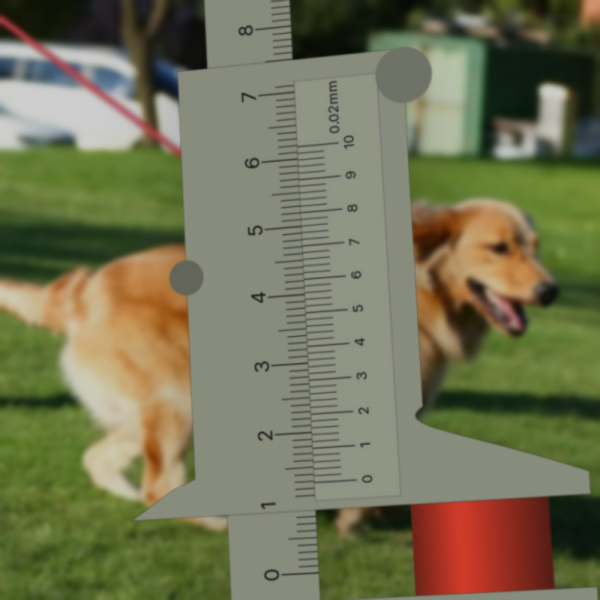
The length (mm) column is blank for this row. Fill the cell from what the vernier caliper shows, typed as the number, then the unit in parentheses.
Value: 12.8 (mm)
